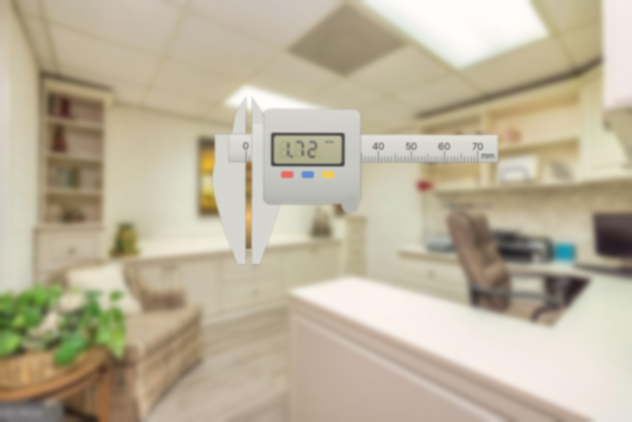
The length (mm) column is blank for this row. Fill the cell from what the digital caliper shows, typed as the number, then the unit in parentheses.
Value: 1.72 (mm)
